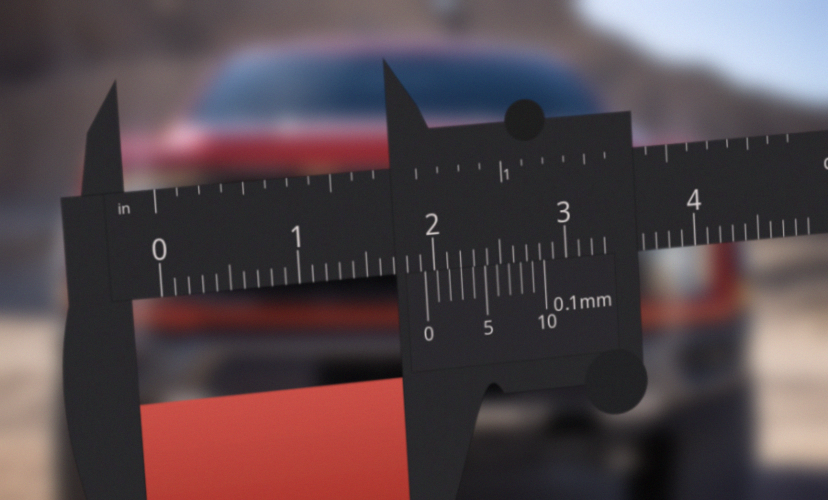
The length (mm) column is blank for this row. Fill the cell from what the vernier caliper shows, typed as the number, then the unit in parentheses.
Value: 19.3 (mm)
